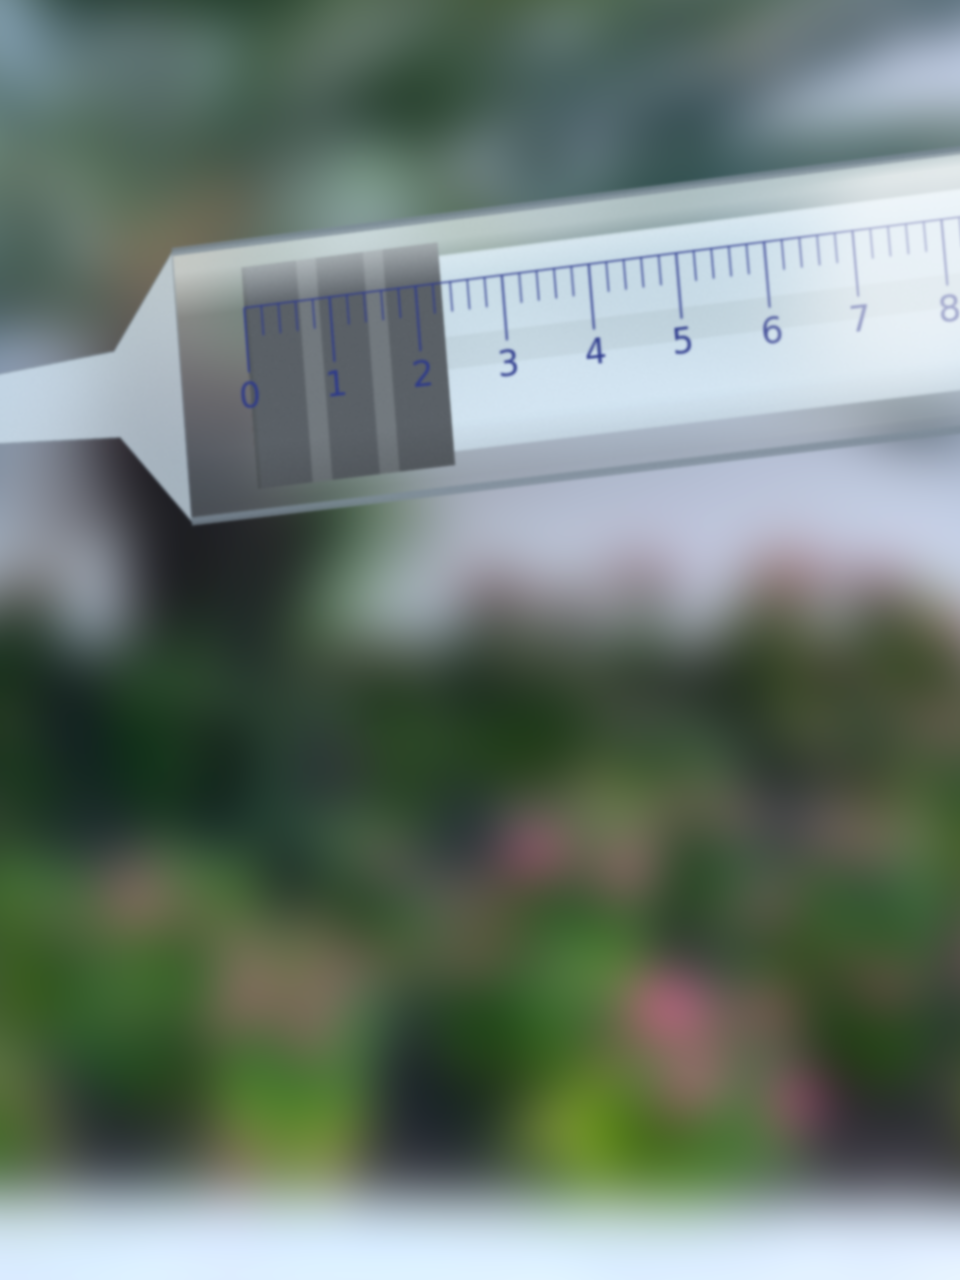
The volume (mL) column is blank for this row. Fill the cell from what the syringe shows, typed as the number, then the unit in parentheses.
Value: 0 (mL)
